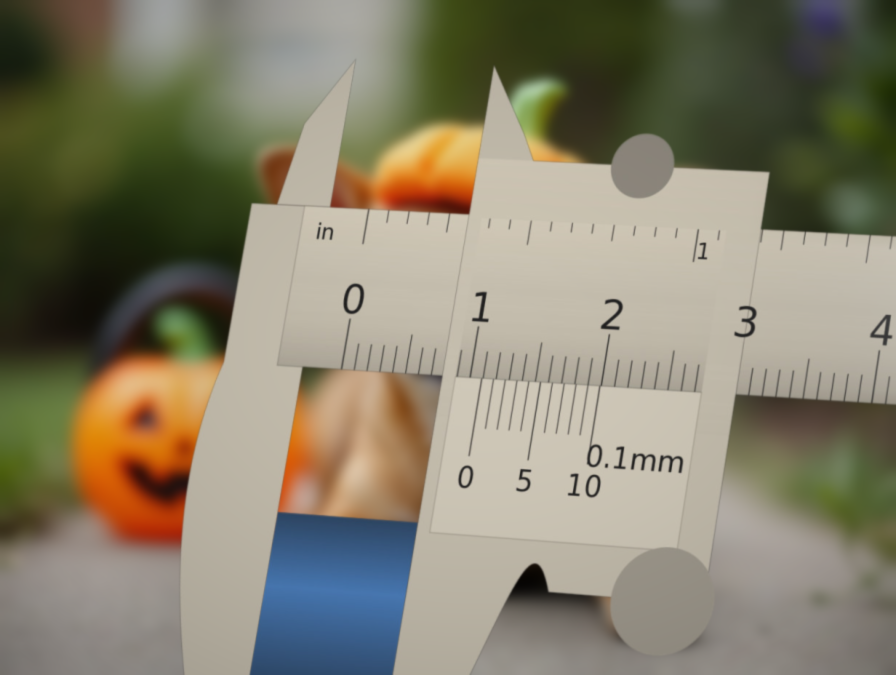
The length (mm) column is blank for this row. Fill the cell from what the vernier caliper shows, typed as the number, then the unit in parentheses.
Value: 10.9 (mm)
